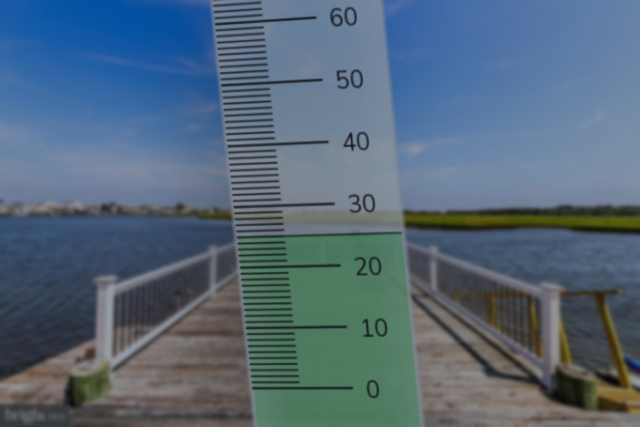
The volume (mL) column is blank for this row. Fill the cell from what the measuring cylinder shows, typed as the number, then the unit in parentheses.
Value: 25 (mL)
